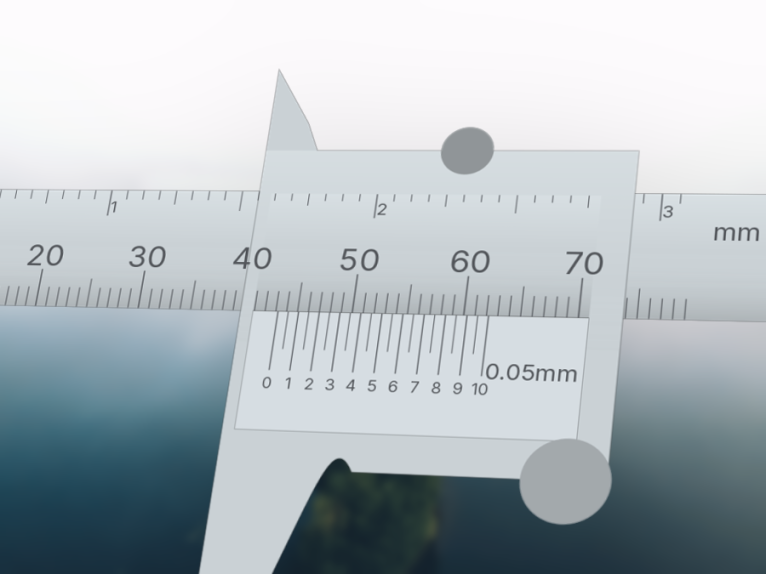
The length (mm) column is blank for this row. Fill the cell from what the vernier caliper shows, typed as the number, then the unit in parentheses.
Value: 43.2 (mm)
